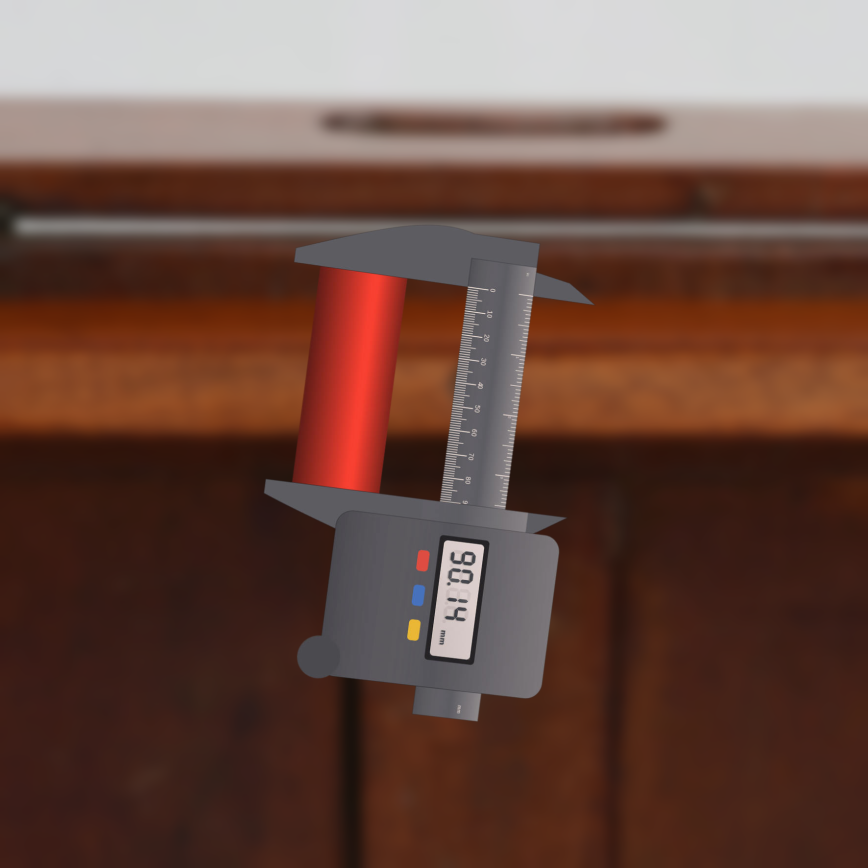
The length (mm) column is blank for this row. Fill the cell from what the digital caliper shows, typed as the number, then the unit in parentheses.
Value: 90.14 (mm)
